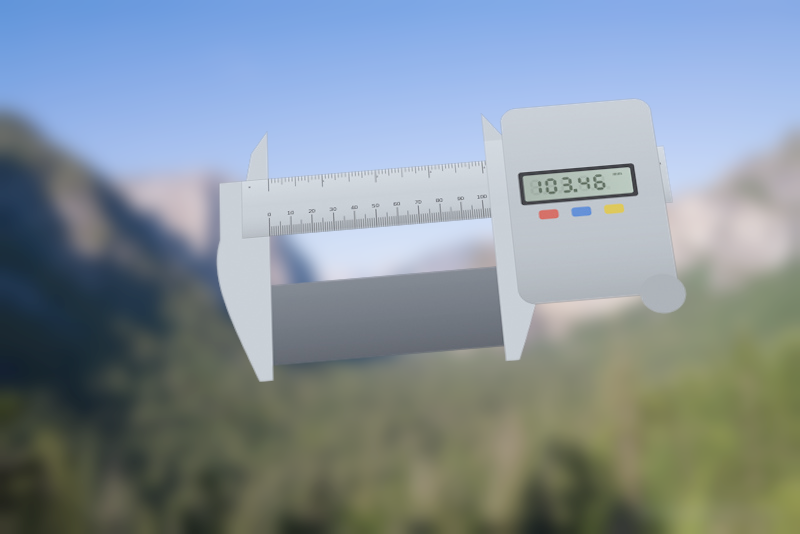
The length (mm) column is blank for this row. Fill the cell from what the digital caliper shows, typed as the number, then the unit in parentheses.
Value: 103.46 (mm)
